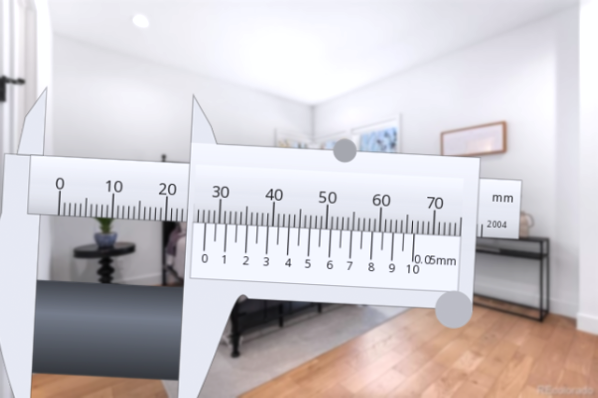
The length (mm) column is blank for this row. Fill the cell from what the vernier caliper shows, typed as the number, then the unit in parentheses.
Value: 27.4 (mm)
